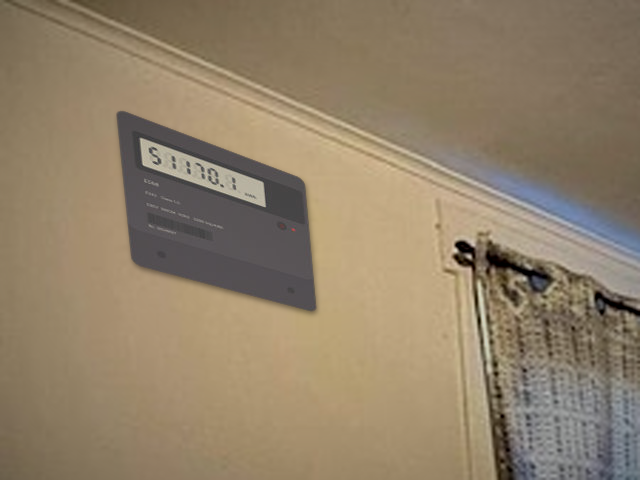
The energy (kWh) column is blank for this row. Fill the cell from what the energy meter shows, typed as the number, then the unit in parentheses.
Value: 51170.1 (kWh)
